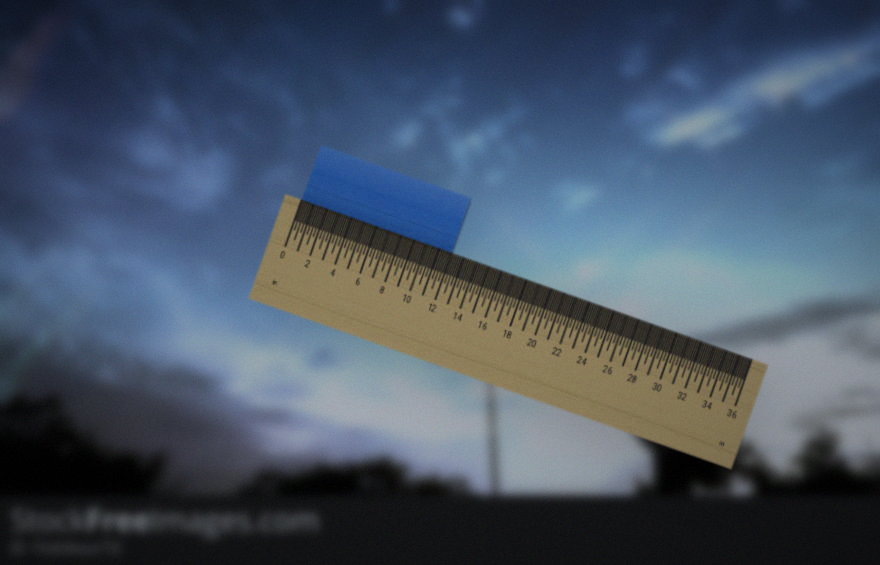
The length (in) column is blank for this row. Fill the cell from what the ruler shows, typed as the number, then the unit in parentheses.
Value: 12 (in)
